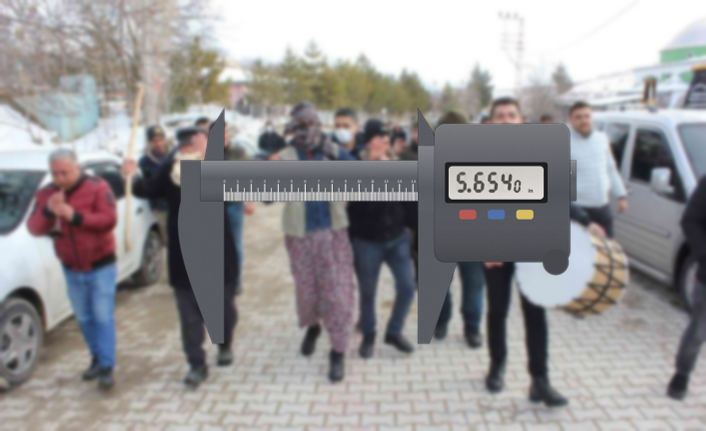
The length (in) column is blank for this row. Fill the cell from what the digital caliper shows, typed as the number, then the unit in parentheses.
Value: 5.6540 (in)
